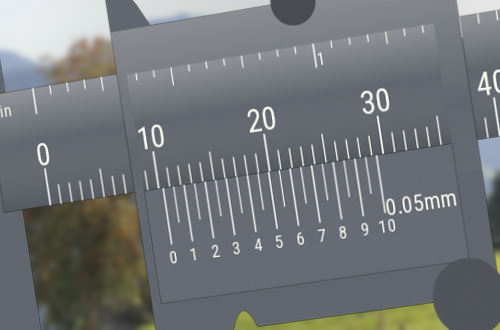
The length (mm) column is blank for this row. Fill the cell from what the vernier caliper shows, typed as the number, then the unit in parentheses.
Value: 10.4 (mm)
